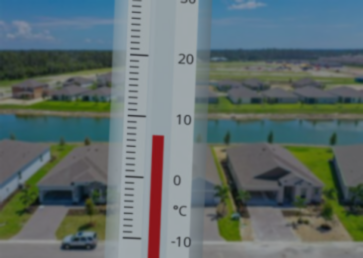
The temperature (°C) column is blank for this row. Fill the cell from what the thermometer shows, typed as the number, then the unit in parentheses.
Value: 7 (°C)
